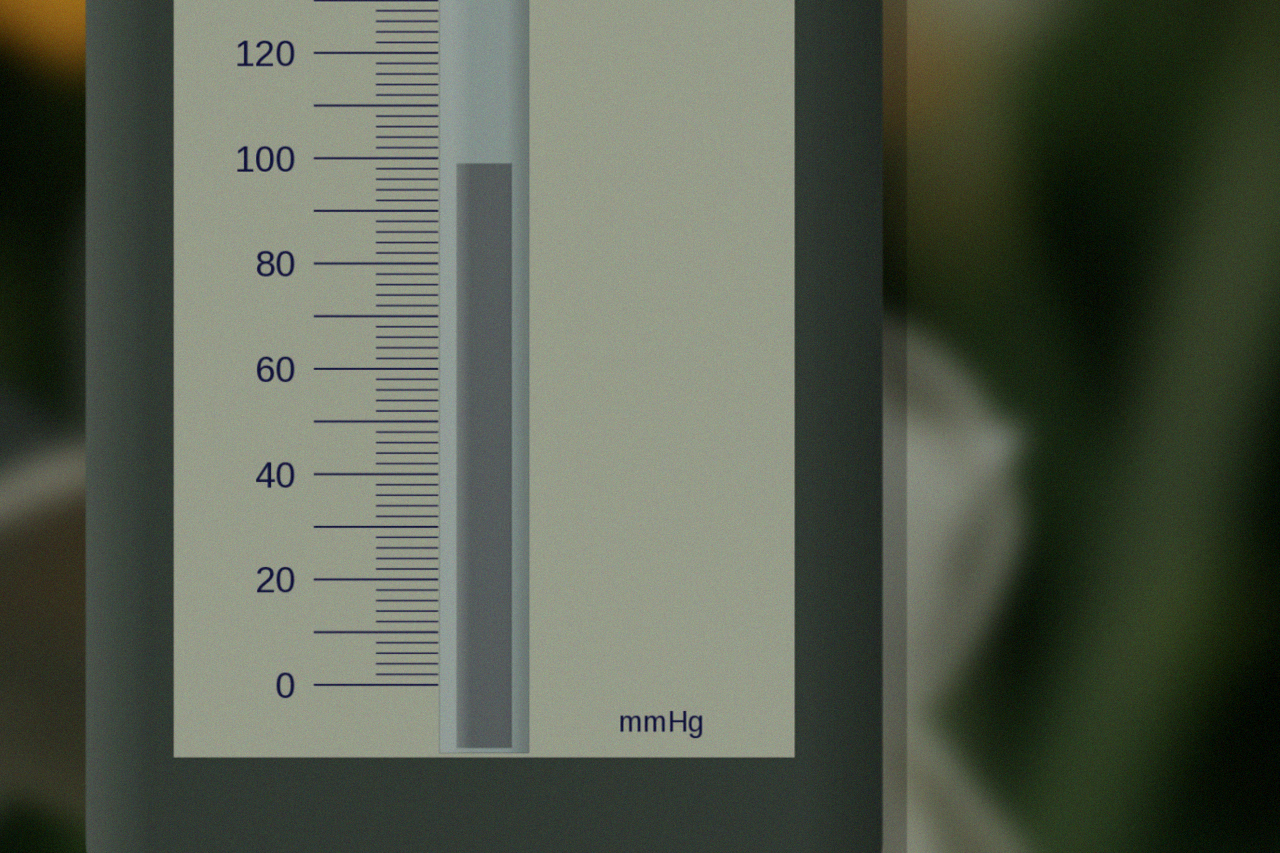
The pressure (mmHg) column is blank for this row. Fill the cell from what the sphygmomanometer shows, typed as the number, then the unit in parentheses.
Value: 99 (mmHg)
